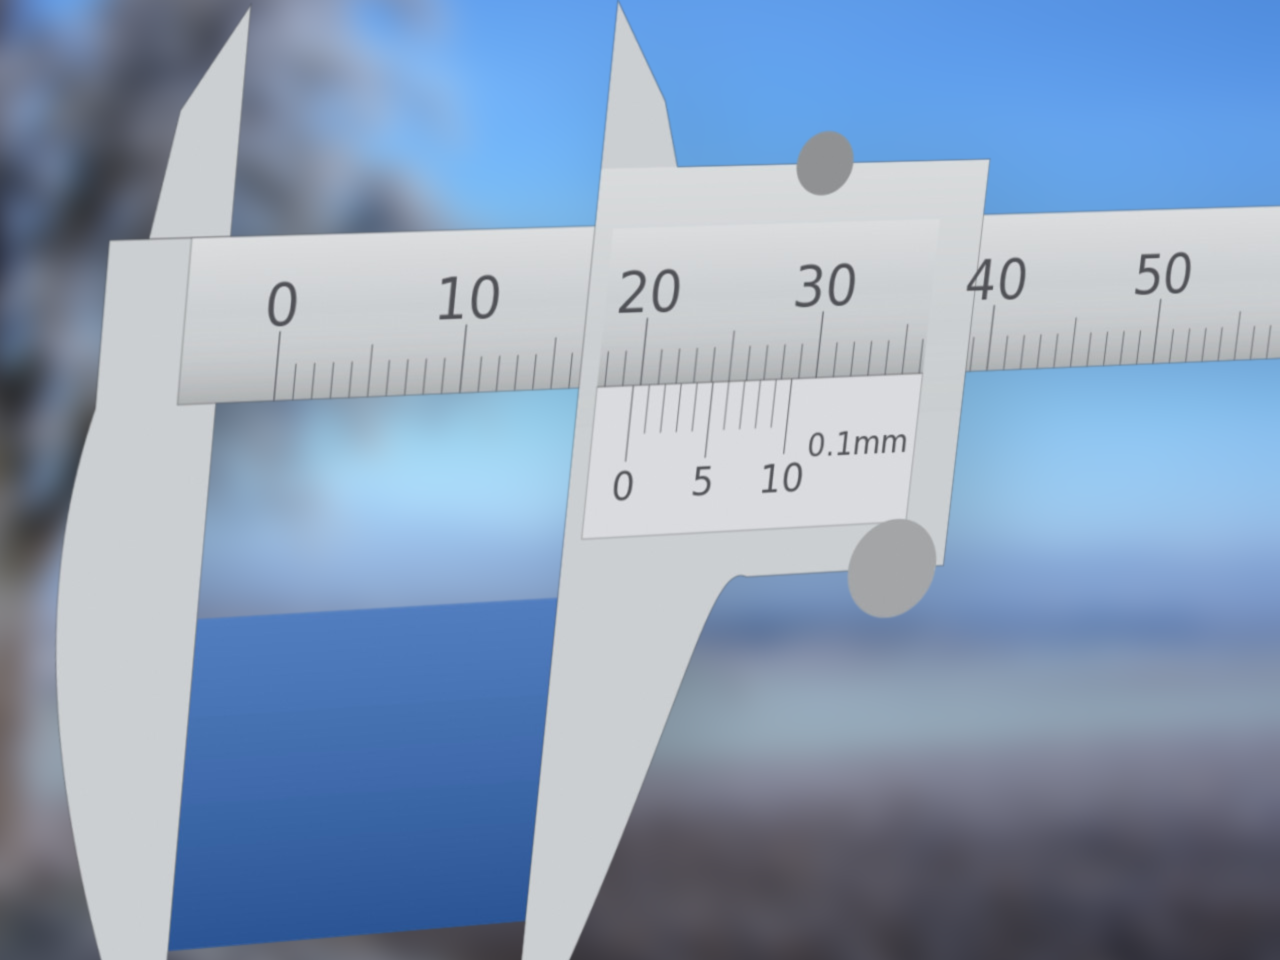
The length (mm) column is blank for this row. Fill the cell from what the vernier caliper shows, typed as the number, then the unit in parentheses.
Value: 19.6 (mm)
